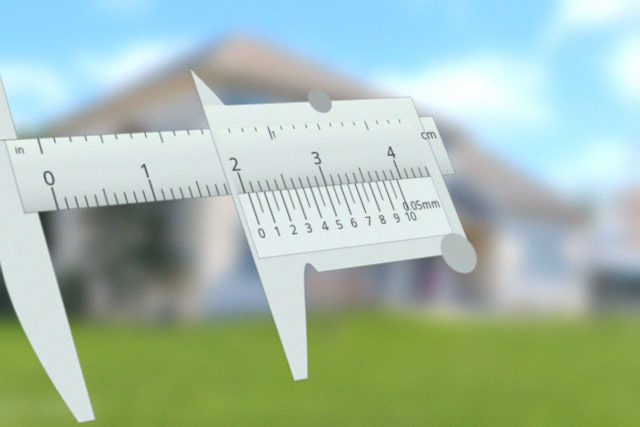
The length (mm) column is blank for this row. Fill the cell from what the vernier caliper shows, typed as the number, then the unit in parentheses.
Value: 20.4 (mm)
